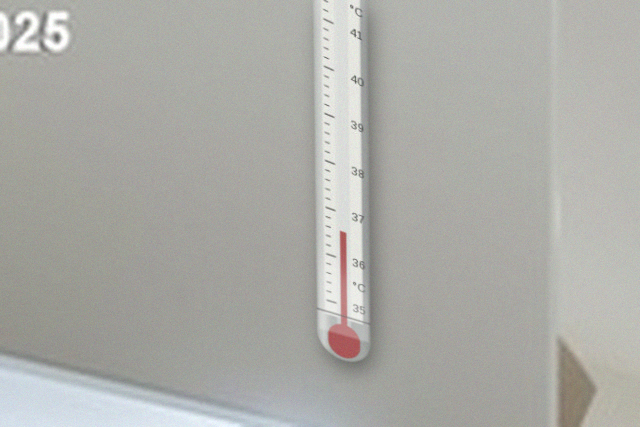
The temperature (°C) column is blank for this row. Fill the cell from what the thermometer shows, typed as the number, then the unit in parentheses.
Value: 36.6 (°C)
